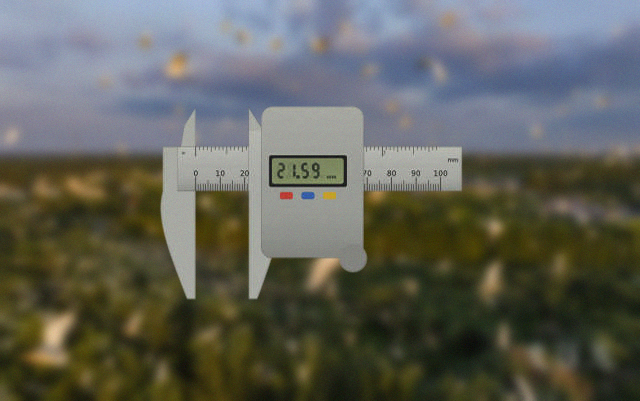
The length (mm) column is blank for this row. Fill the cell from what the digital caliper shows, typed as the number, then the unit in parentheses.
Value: 21.59 (mm)
